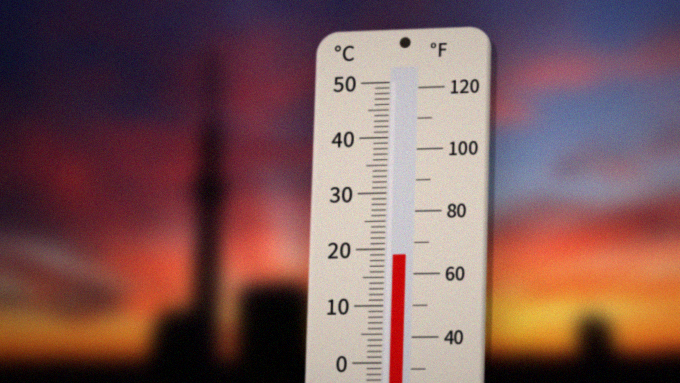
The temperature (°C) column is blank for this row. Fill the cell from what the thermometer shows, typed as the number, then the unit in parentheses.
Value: 19 (°C)
